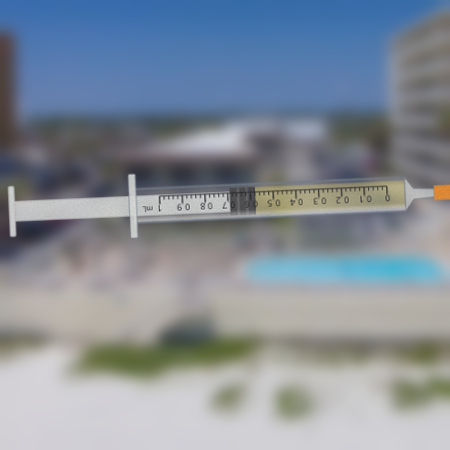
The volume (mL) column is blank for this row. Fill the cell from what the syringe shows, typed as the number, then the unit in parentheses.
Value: 0.58 (mL)
